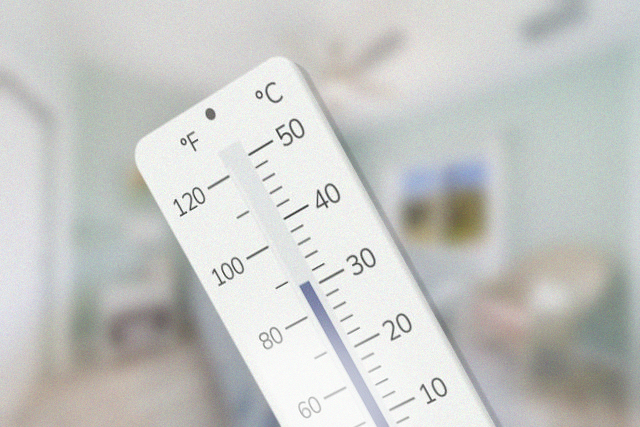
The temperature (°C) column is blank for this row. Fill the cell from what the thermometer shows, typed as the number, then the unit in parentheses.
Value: 31 (°C)
